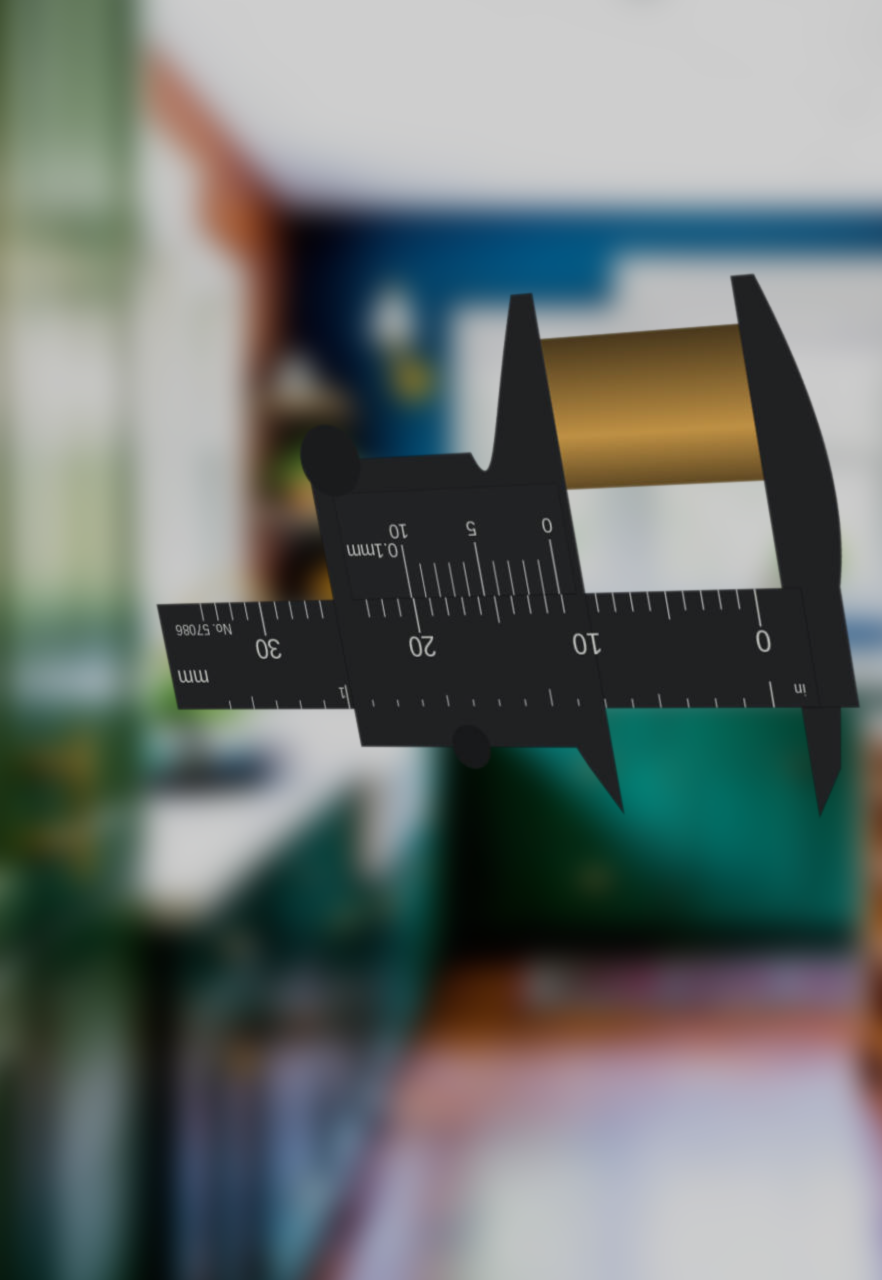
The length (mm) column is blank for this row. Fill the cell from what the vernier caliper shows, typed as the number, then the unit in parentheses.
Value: 11.1 (mm)
